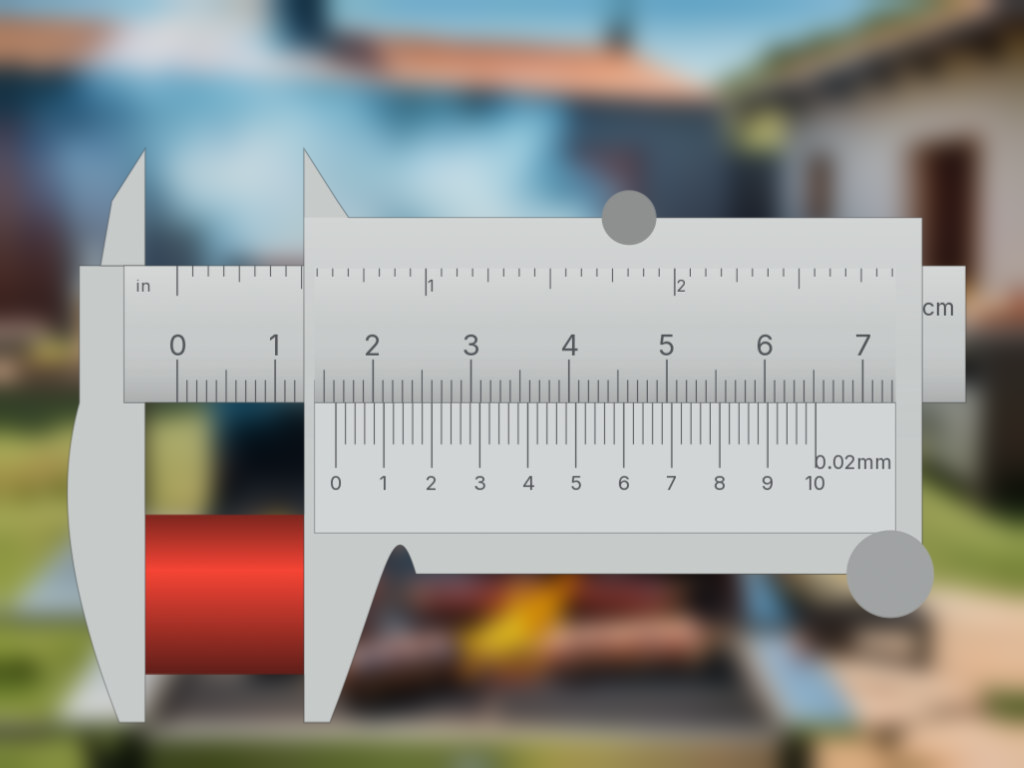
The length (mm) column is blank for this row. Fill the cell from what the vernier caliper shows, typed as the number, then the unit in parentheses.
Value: 16.2 (mm)
